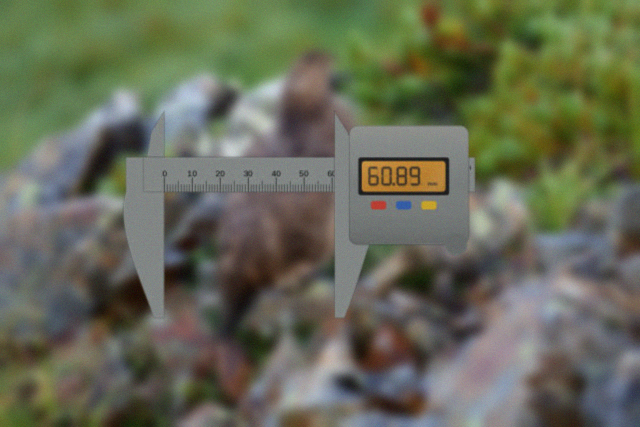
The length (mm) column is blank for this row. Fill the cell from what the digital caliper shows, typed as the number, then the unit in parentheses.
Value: 60.89 (mm)
